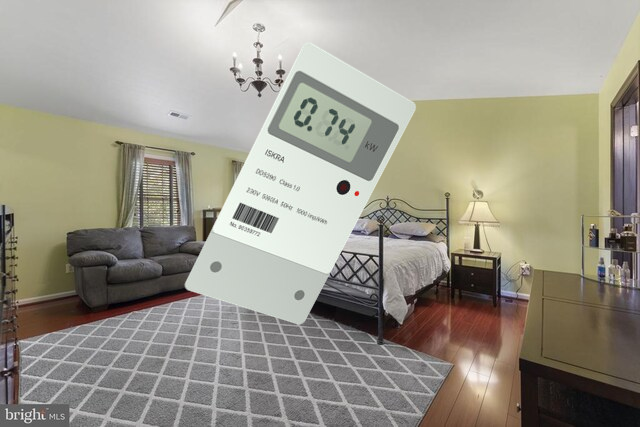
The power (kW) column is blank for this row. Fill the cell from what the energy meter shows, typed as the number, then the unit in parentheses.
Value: 0.74 (kW)
